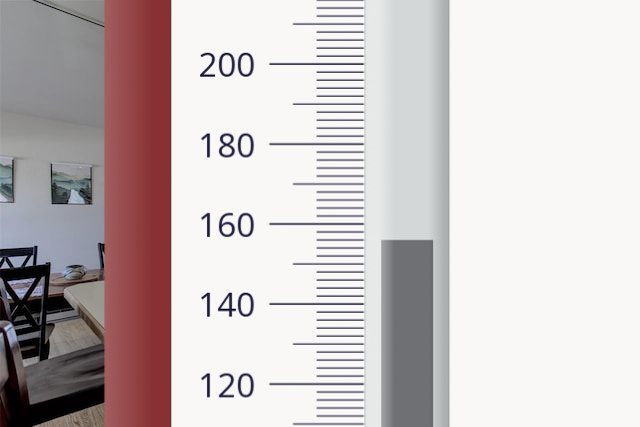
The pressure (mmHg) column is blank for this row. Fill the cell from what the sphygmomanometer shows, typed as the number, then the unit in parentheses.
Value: 156 (mmHg)
